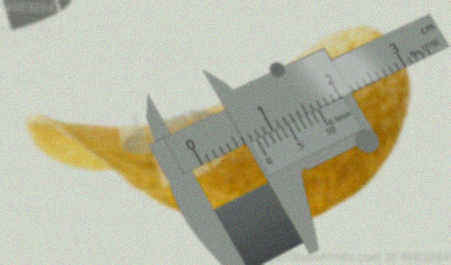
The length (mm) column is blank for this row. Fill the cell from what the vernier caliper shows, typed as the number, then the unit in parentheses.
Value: 7.6 (mm)
